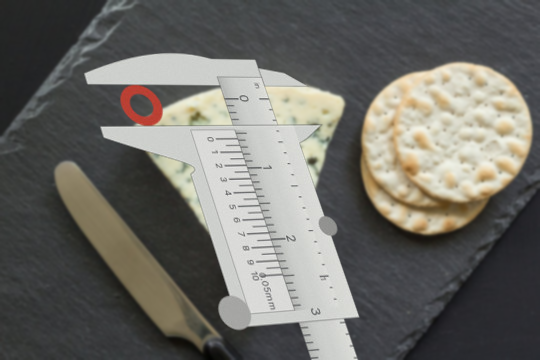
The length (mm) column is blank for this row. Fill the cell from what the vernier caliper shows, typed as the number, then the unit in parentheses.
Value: 5.8 (mm)
